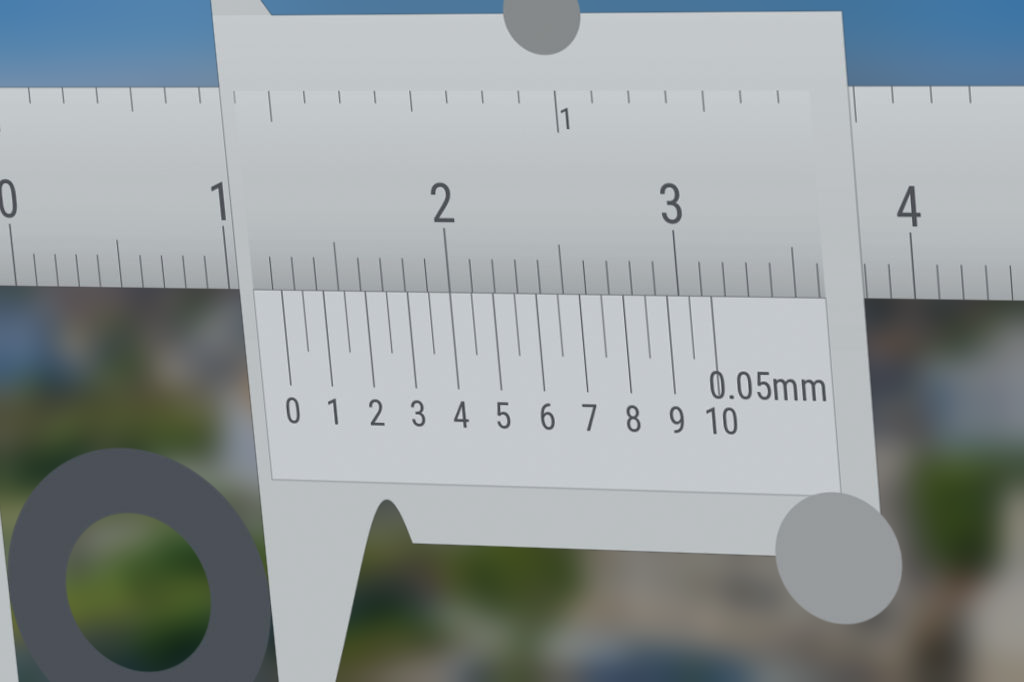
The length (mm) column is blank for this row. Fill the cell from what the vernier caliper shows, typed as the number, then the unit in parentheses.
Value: 12.4 (mm)
